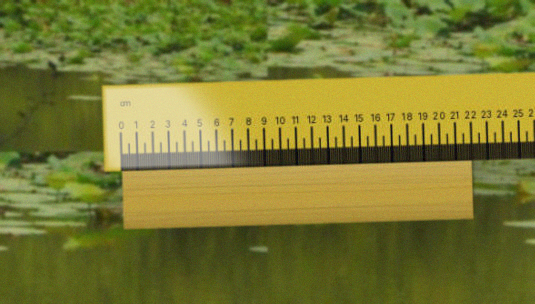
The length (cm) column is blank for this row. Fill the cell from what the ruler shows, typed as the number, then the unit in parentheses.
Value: 22 (cm)
